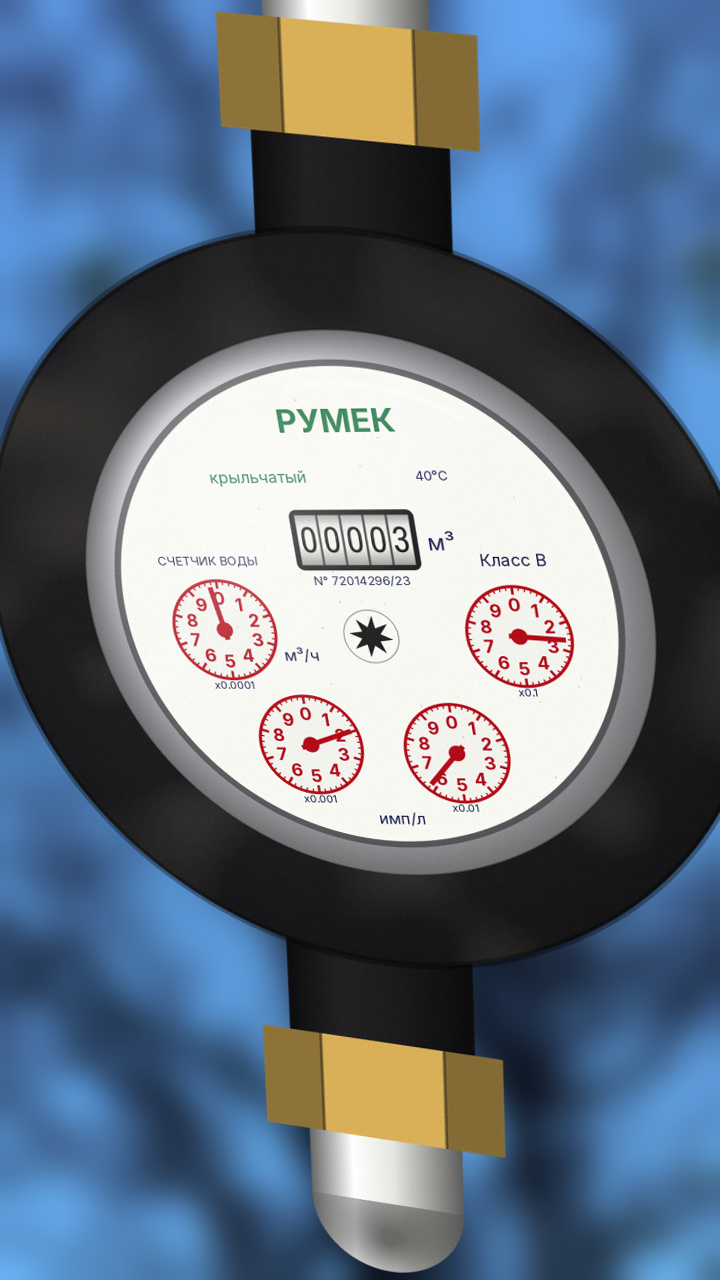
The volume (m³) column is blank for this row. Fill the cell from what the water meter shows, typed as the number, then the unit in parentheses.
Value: 3.2619 (m³)
